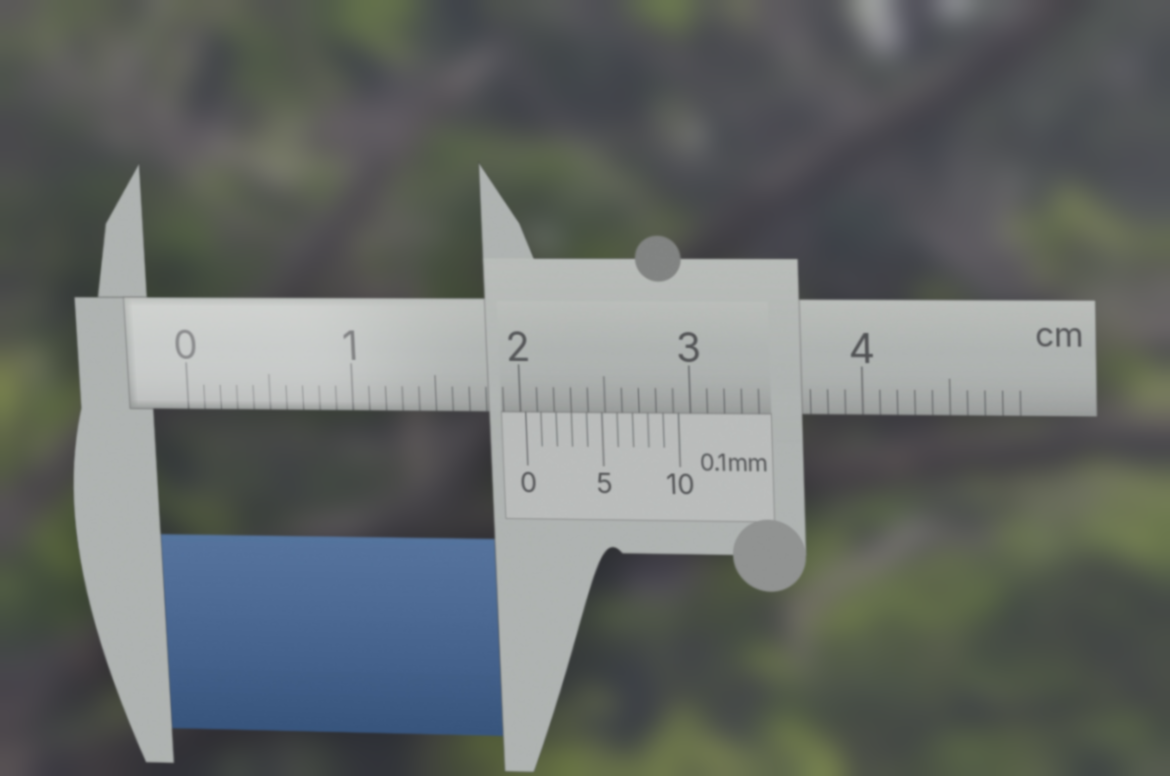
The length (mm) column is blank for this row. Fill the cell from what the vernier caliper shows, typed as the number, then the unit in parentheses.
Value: 20.3 (mm)
